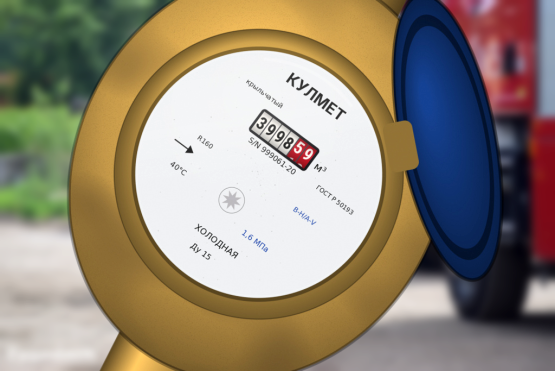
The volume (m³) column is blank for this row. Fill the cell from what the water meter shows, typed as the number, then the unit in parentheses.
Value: 3998.59 (m³)
